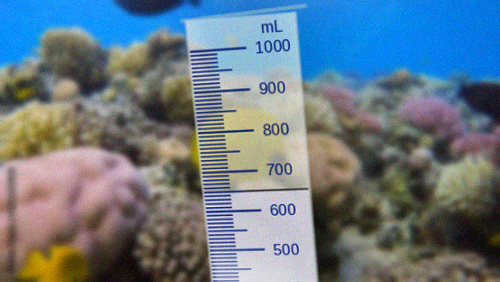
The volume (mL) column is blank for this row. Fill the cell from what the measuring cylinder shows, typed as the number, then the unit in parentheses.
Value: 650 (mL)
